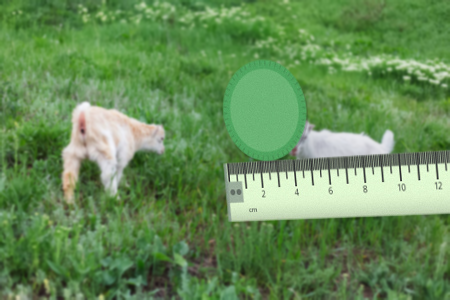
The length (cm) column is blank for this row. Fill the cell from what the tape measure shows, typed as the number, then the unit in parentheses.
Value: 5 (cm)
